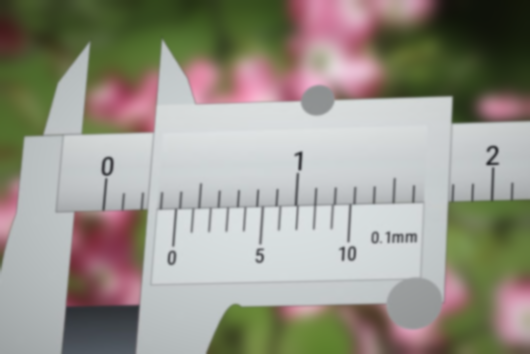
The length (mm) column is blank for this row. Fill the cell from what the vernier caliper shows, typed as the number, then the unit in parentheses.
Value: 3.8 (mm)
